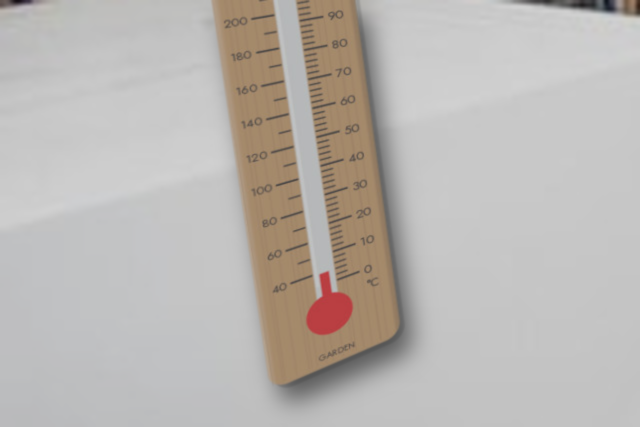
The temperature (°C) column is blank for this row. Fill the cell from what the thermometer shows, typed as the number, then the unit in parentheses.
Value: 4 (°C)
